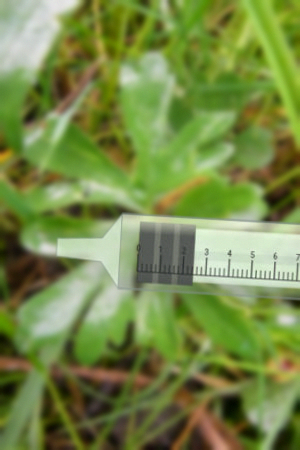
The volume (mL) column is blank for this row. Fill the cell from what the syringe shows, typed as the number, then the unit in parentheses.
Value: 0 (mL)
